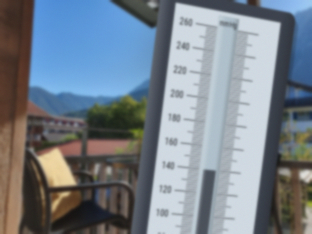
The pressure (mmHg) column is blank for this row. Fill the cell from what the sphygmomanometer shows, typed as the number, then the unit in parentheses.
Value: 140 (mmHg)
